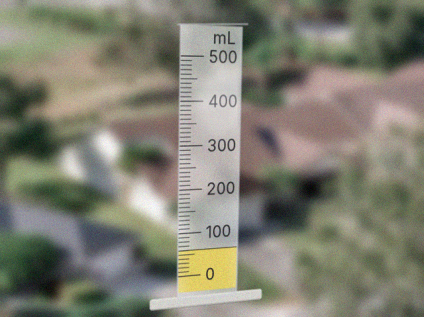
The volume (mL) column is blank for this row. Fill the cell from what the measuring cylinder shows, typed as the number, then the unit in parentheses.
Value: 60 (mL)
